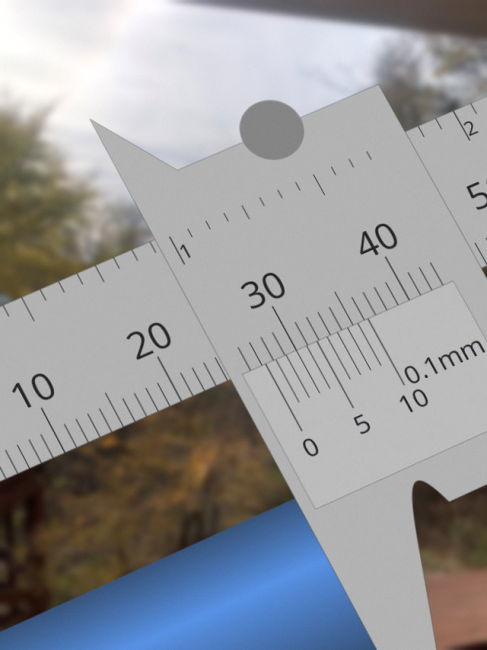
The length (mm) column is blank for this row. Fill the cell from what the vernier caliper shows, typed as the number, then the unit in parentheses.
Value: 27.3 (mm)
